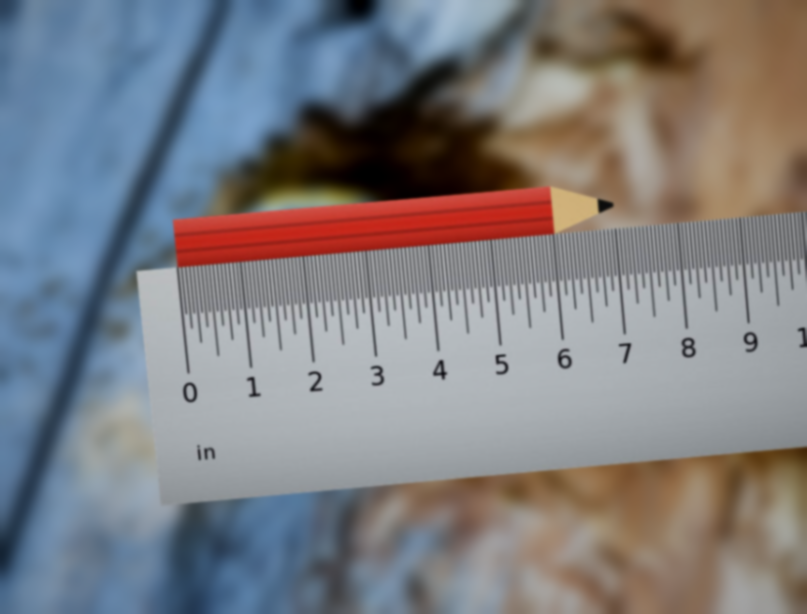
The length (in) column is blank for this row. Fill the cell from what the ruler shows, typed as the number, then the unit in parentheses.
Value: 7 (in)
